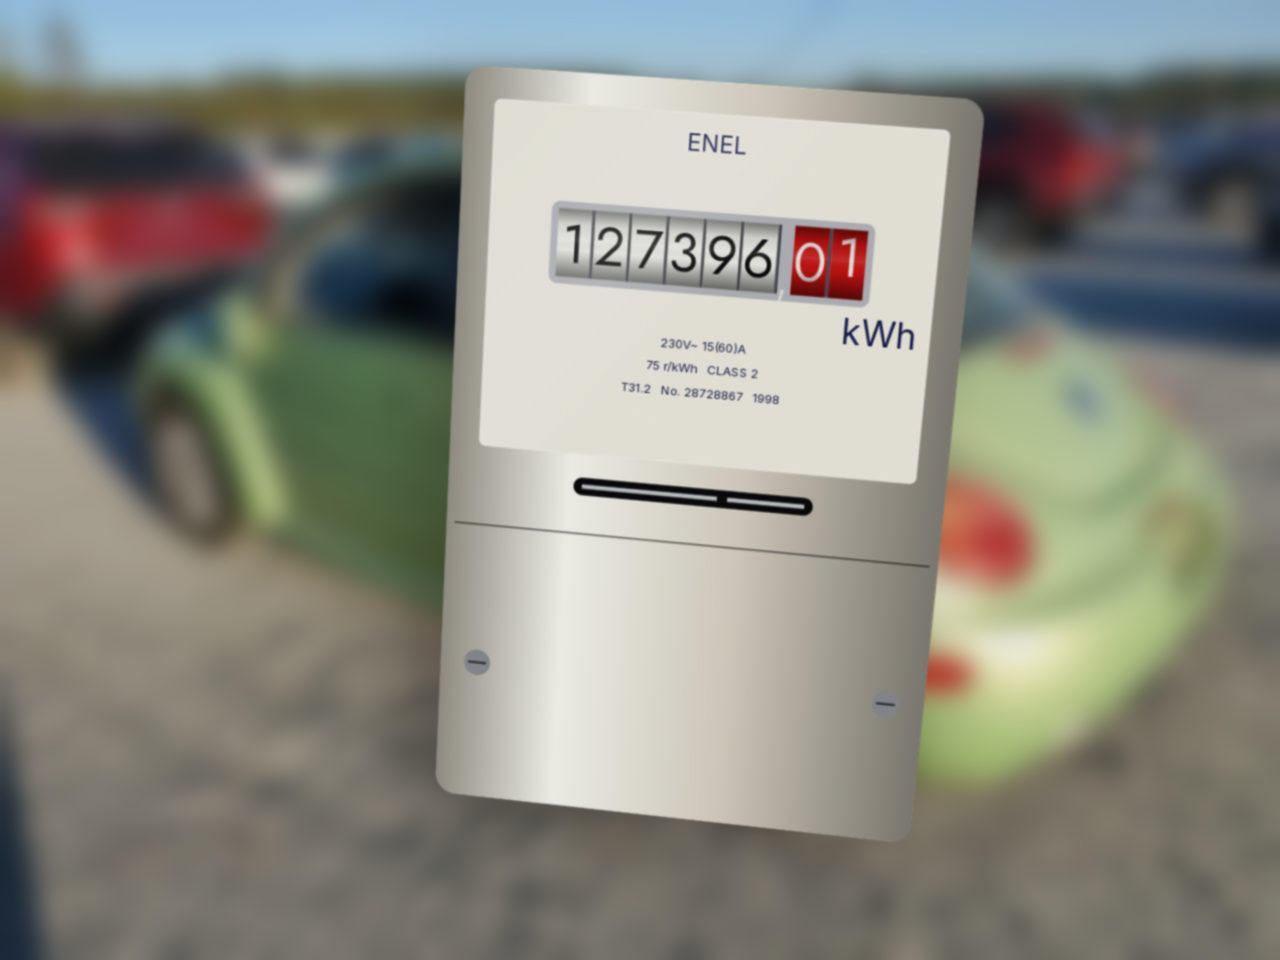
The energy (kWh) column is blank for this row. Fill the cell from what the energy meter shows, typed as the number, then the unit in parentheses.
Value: 127396.01 (kWh)
